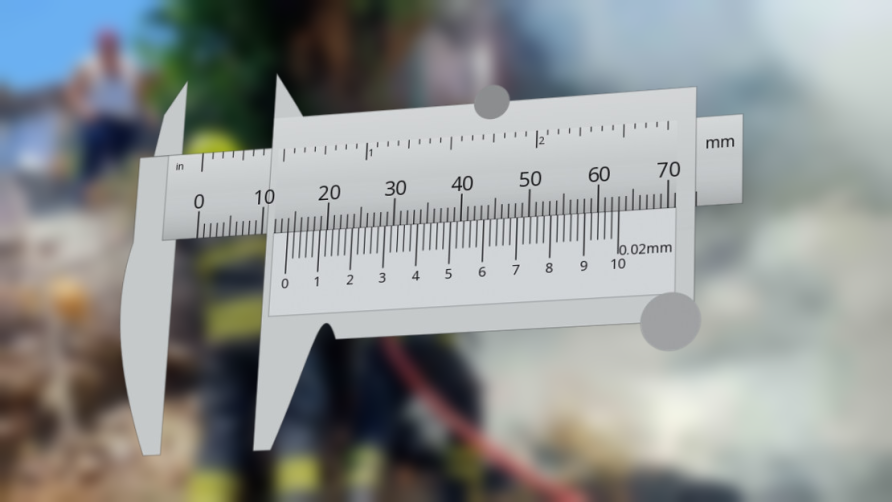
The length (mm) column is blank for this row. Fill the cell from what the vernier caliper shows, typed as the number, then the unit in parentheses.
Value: 14.0 (mm)
